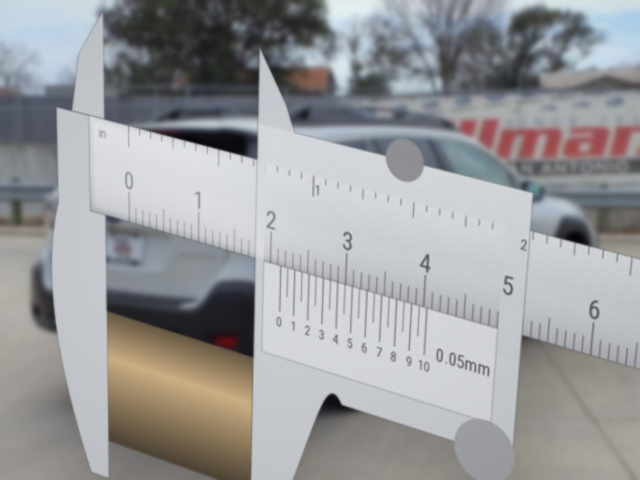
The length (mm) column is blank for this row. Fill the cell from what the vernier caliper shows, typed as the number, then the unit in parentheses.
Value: 21.4 (mm)
